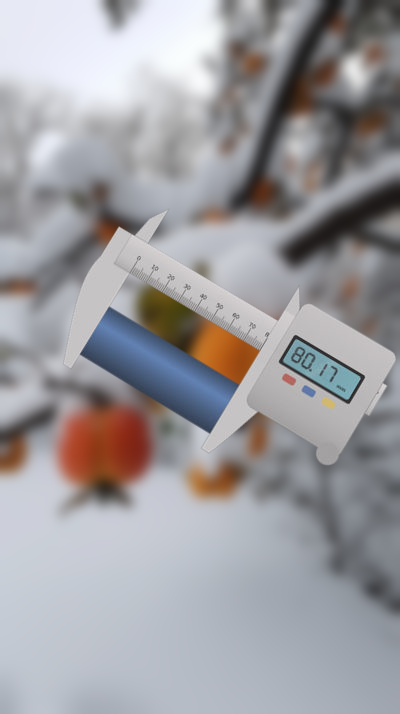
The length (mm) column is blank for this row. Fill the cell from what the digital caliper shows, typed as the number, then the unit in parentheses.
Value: 80.17 (mm)
